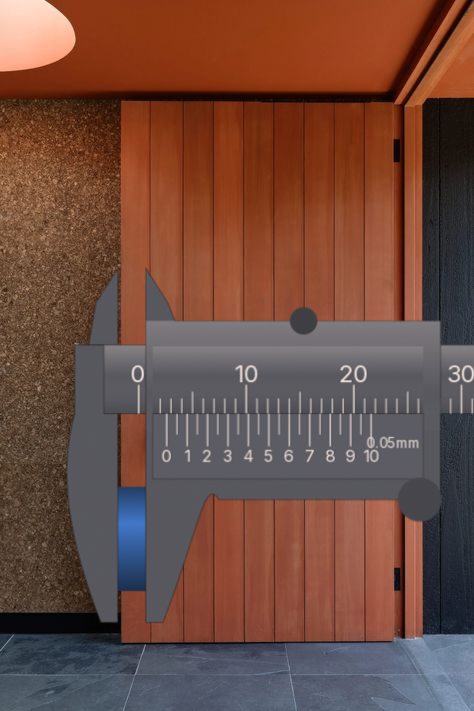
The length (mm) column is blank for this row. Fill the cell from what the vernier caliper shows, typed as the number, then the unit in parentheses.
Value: 2.6 (mm)
